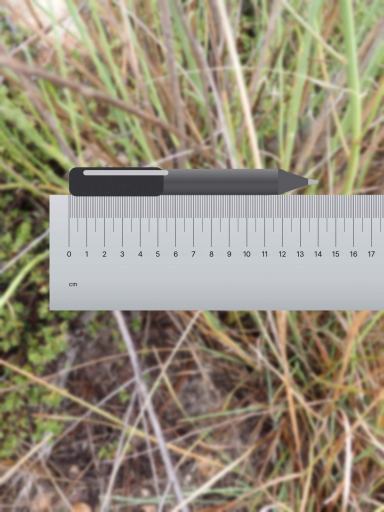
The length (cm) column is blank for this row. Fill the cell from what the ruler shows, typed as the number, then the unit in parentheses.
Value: 14 (cm)
